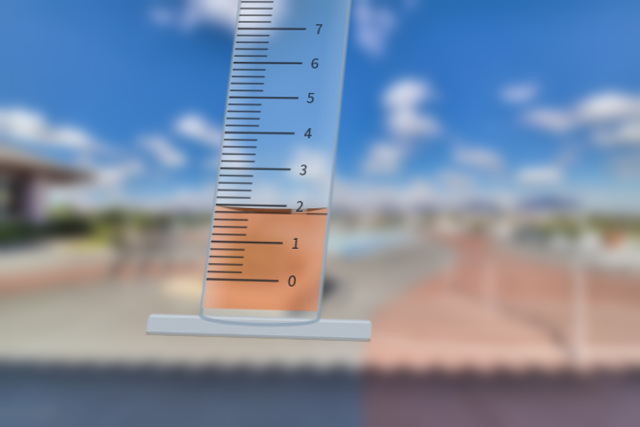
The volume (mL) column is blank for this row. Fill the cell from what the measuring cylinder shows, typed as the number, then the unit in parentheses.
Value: 1.8 (mL)
